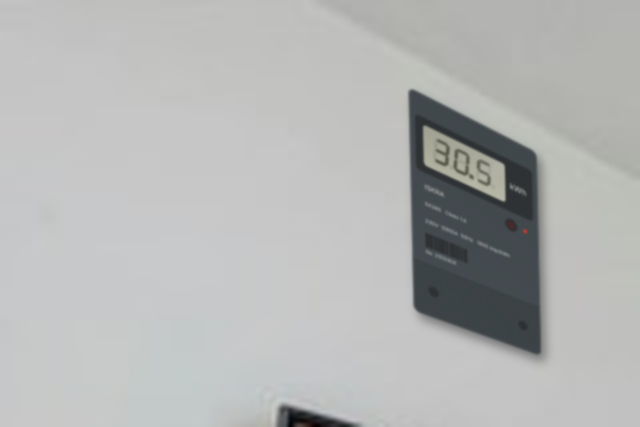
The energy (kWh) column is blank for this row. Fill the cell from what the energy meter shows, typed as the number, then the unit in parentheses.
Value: 30.5 (kWh)
